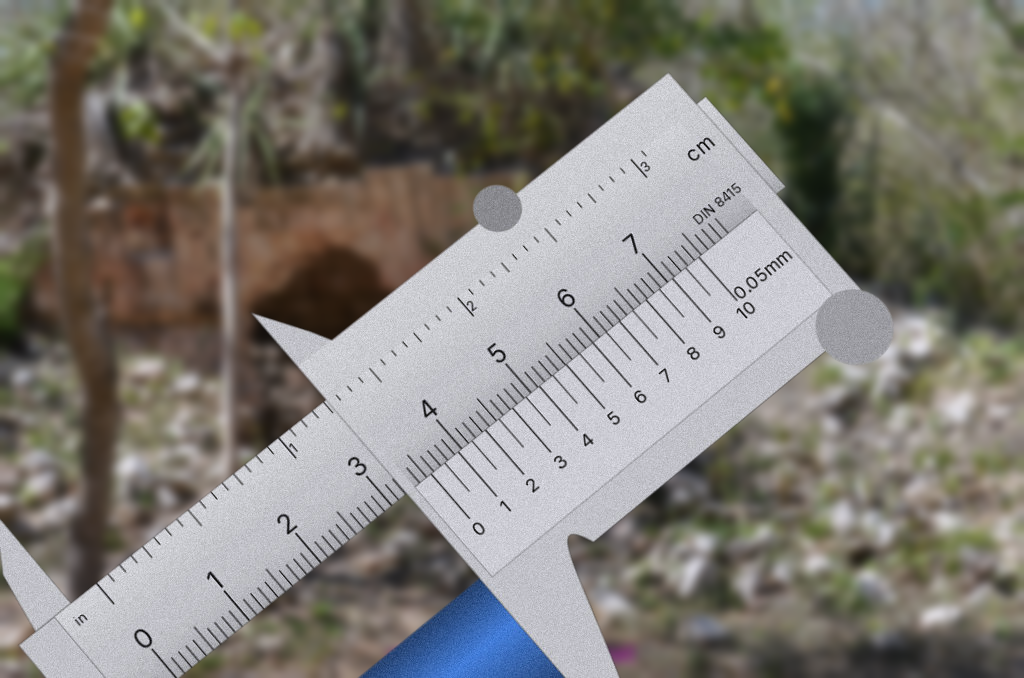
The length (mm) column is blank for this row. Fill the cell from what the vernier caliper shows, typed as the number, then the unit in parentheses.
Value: 35.6 (mm)
